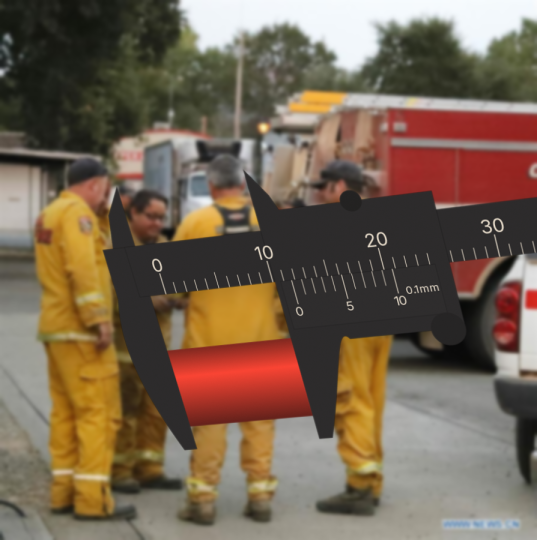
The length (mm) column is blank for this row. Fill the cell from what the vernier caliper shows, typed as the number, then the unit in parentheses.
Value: 11.7 (mm)
